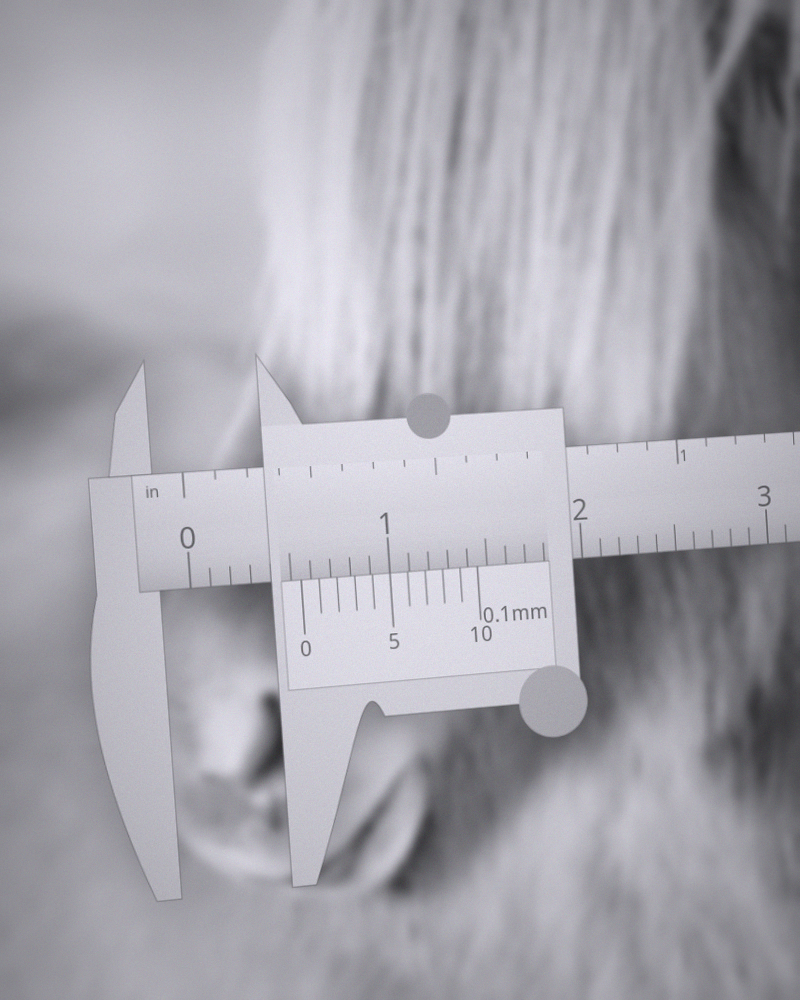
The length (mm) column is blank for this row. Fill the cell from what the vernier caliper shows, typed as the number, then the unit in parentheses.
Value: 5.5 (mm)
